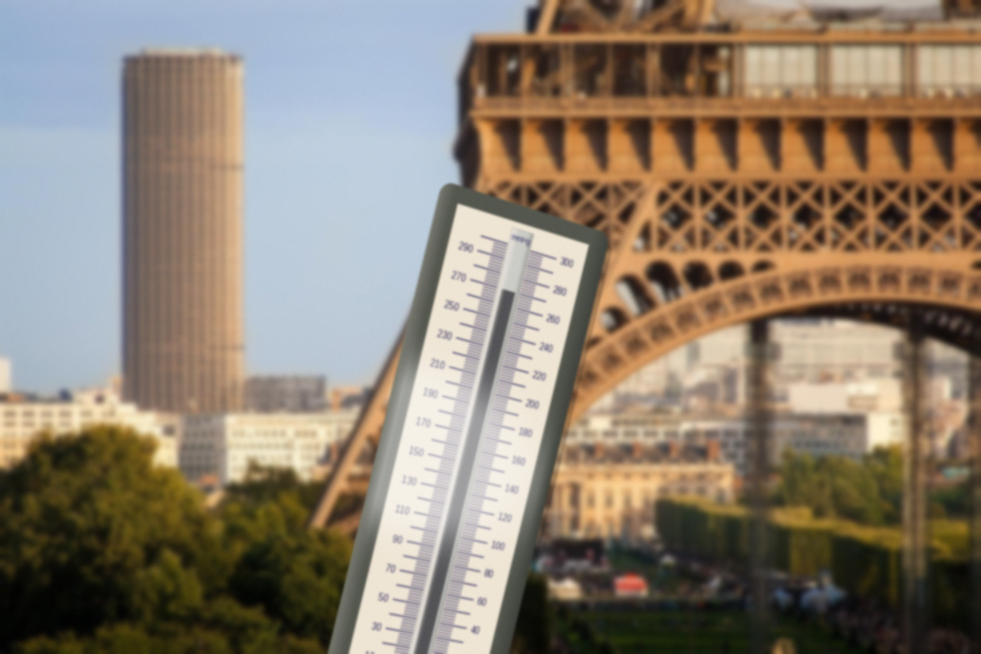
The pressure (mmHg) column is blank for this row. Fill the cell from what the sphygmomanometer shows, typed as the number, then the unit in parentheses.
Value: 270 (mmHg)
